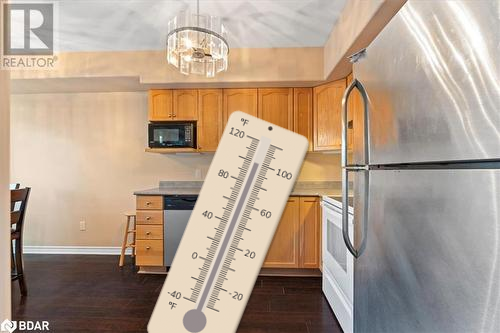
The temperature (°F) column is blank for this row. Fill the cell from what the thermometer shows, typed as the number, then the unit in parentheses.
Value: 100 (°F)
